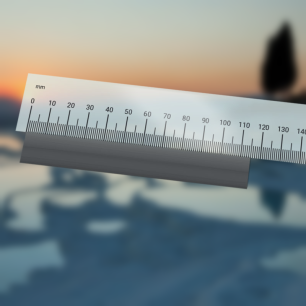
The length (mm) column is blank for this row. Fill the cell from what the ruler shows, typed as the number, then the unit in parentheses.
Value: 115 (mm)
